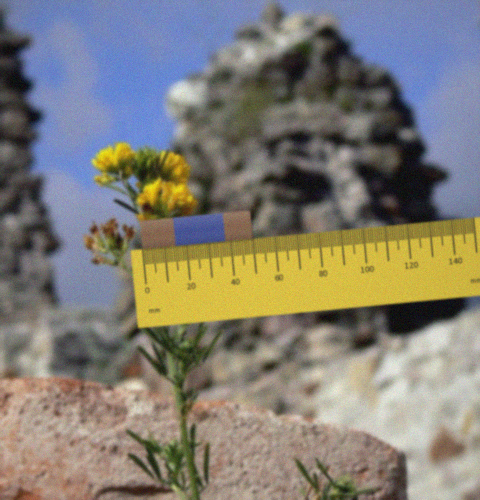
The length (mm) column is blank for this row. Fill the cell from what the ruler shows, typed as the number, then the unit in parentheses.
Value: 50 (mm)
